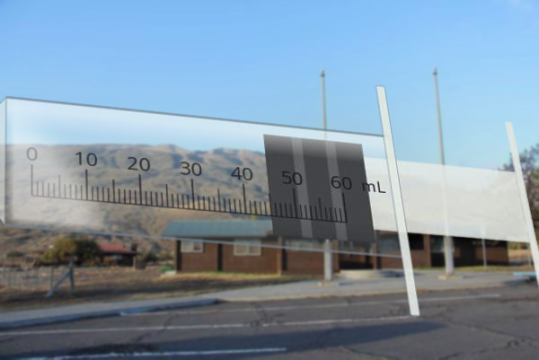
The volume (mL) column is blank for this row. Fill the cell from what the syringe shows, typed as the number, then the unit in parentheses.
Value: 45 (mL)
